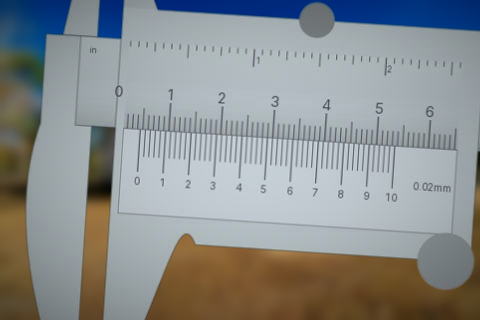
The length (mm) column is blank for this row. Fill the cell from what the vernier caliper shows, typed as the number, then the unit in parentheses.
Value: 4.5 (mm)
